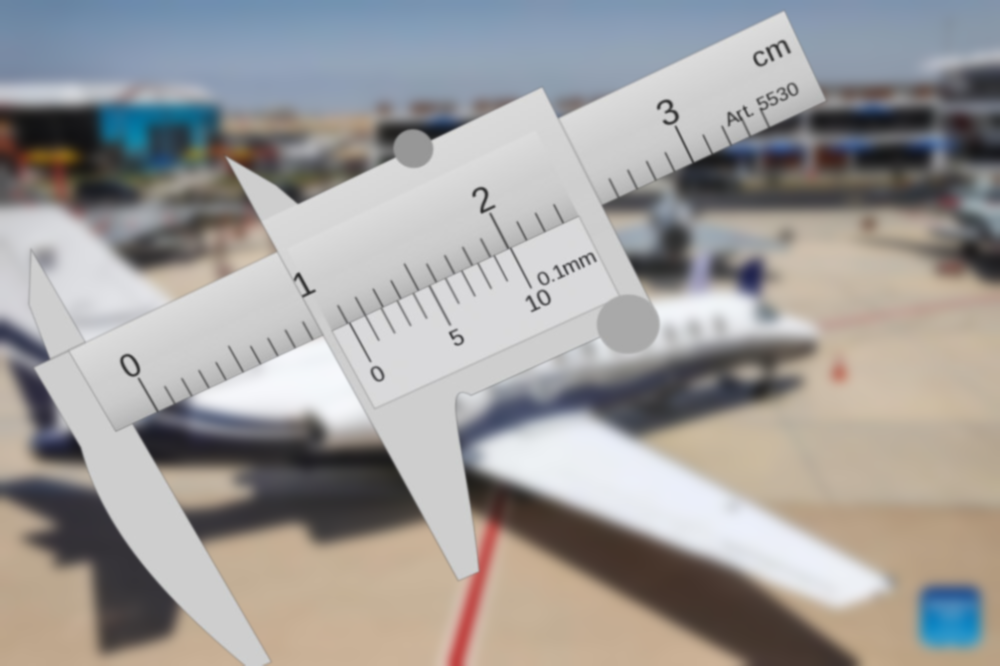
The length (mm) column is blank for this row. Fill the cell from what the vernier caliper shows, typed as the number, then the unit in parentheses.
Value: 11.1 (mm)
